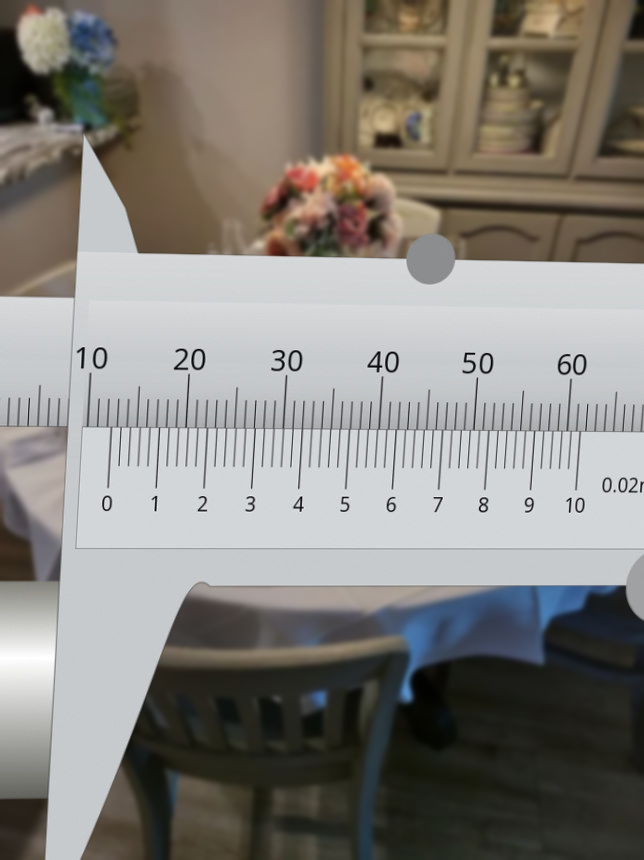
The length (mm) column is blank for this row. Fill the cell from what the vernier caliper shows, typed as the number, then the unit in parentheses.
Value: 12.4 (mm)
